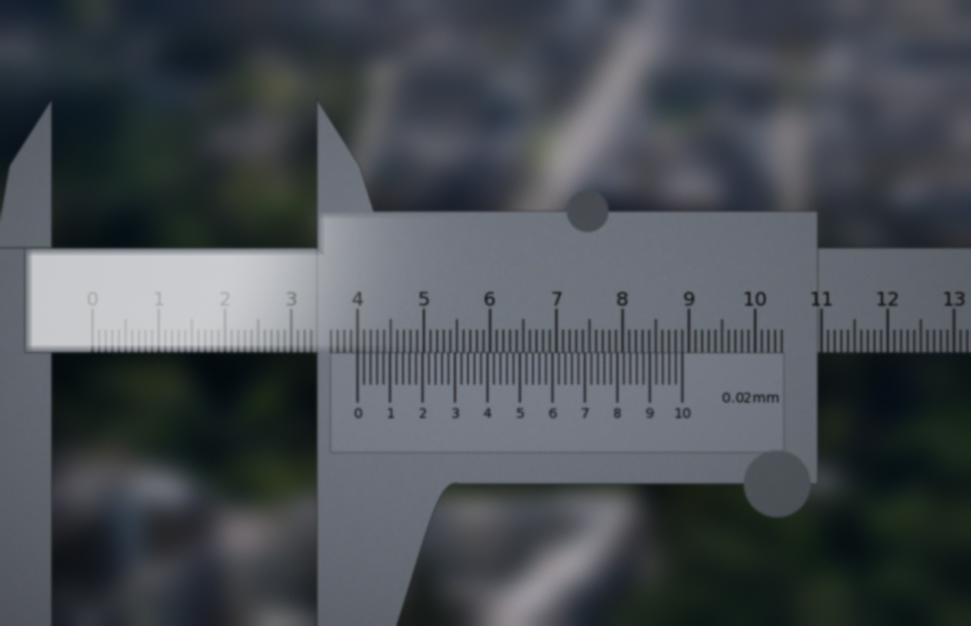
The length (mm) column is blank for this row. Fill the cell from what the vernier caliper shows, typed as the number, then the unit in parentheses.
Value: 40.0 (mm)
